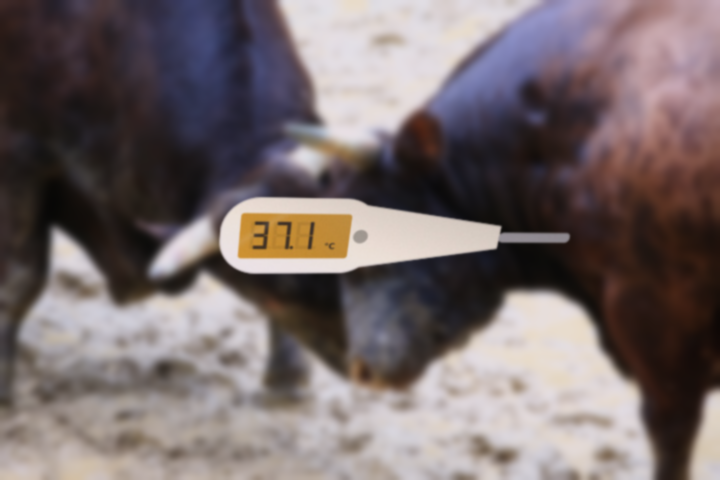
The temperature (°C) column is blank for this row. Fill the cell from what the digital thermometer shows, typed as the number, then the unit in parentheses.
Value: 37.1 (°C)
